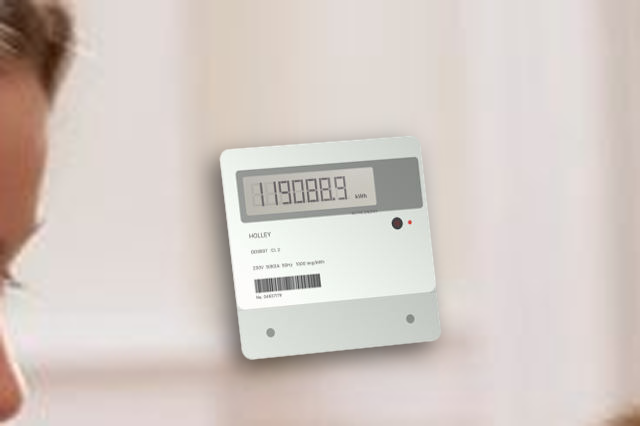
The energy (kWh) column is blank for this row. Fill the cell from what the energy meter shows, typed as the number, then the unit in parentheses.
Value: 119088.9 (kWh)
